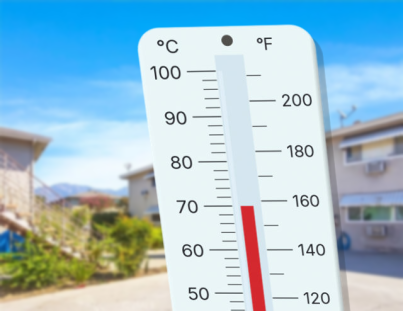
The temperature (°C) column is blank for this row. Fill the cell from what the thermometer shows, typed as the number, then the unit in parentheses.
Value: 70 (°C)
